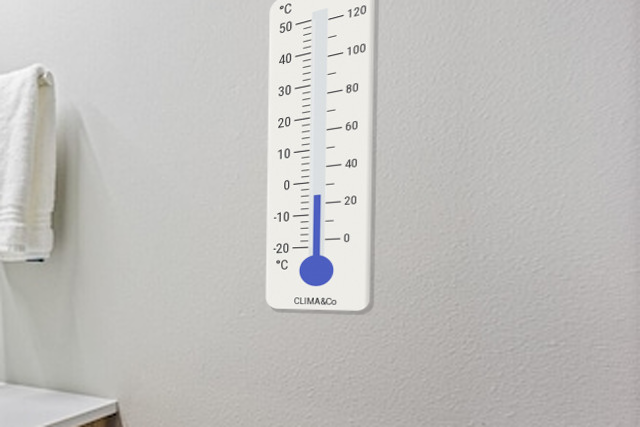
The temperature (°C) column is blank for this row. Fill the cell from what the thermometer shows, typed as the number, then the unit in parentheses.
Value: -4 (°C)
